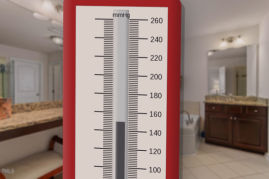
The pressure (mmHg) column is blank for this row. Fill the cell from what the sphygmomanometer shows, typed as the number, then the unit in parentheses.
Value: 150 (mmHg)
